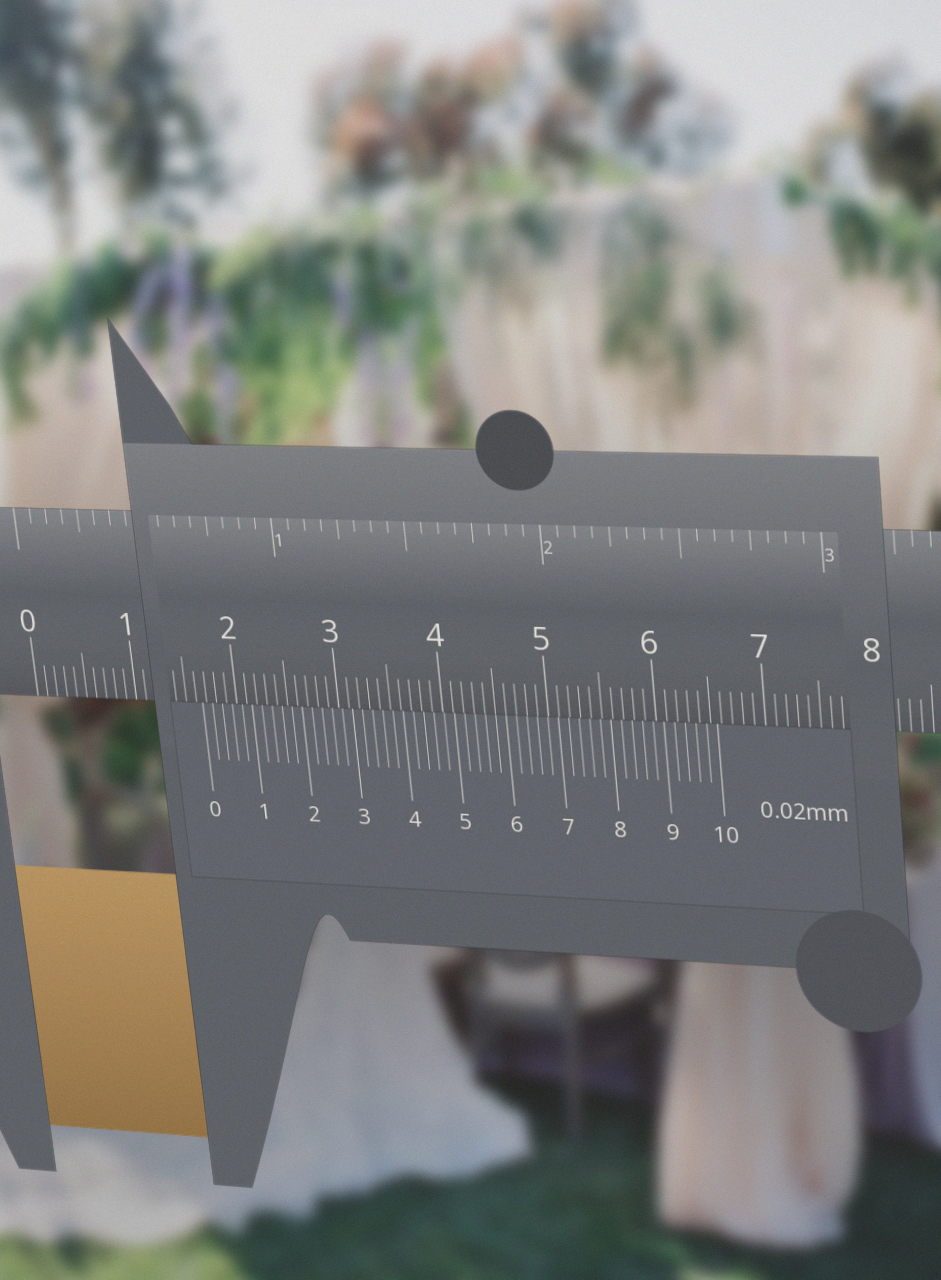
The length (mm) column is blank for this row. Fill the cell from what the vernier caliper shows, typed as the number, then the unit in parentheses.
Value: 16.6 (mm)
